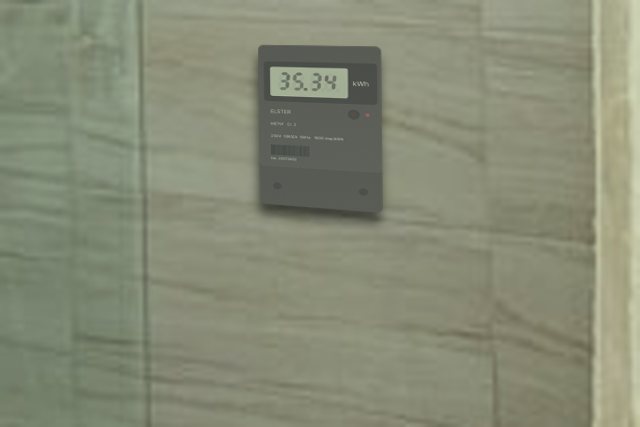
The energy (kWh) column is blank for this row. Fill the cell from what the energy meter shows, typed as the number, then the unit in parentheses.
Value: 35.34 (kWh)
